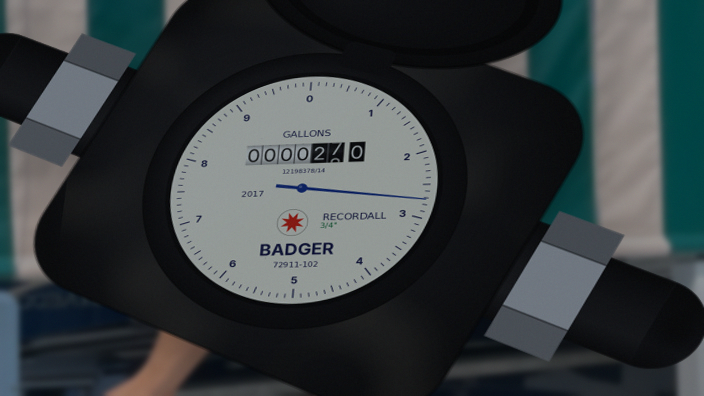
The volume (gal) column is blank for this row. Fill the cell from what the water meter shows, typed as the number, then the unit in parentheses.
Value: 272.7 (gal)
